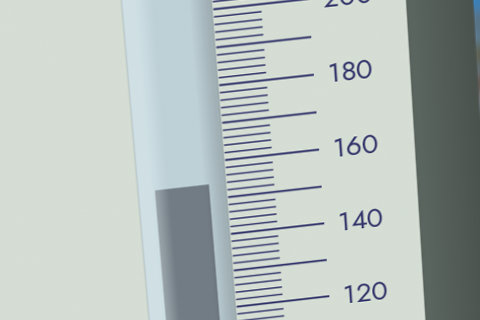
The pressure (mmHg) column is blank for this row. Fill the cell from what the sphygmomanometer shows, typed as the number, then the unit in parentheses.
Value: 154 (mmHg)
